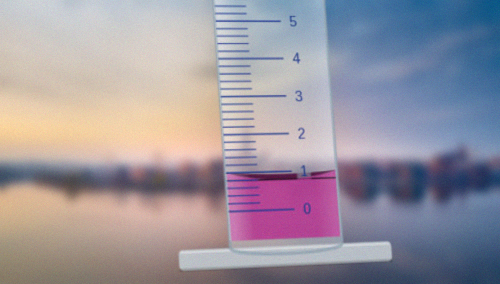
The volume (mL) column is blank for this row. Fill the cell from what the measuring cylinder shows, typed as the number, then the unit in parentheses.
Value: 0.8 (mL)
